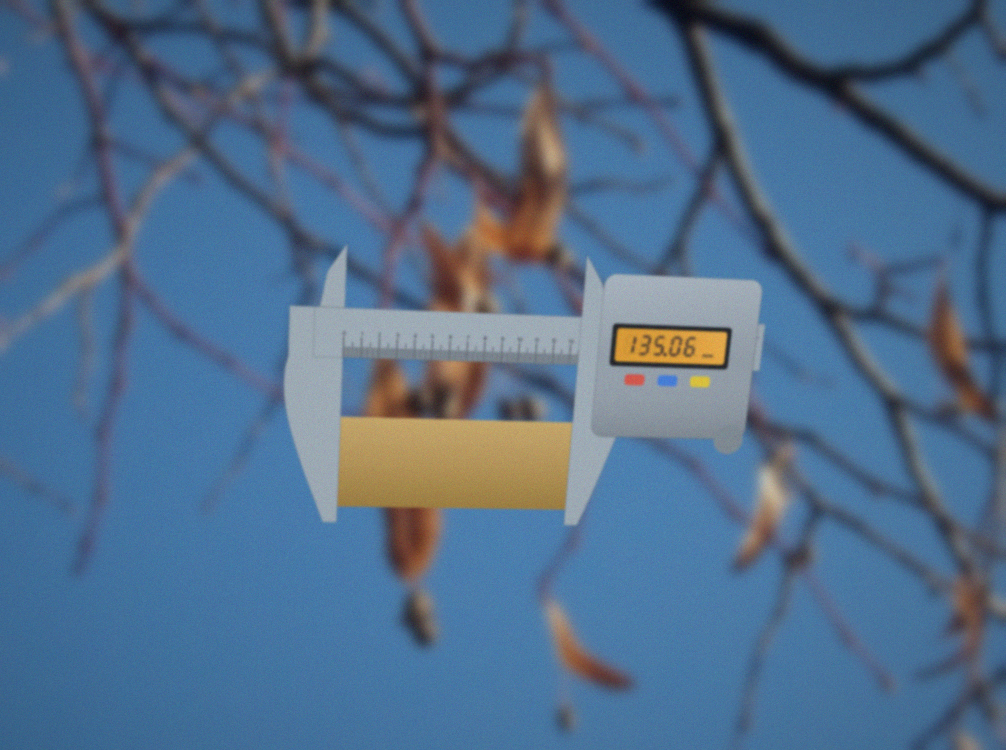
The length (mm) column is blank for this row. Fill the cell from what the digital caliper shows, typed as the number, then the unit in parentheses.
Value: 135.06 (mm)
